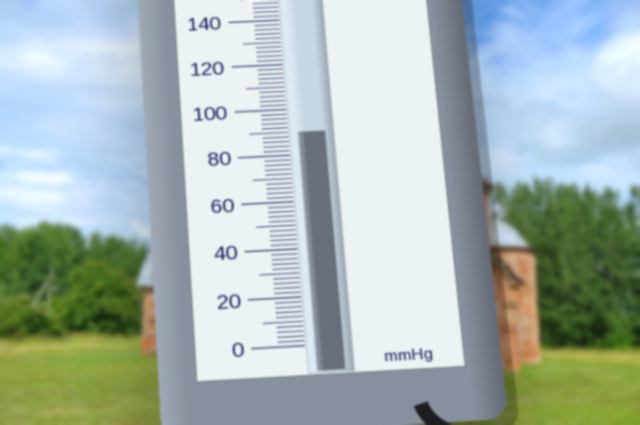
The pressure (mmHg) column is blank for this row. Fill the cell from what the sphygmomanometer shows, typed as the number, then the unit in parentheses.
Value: 90 (mmHg)
